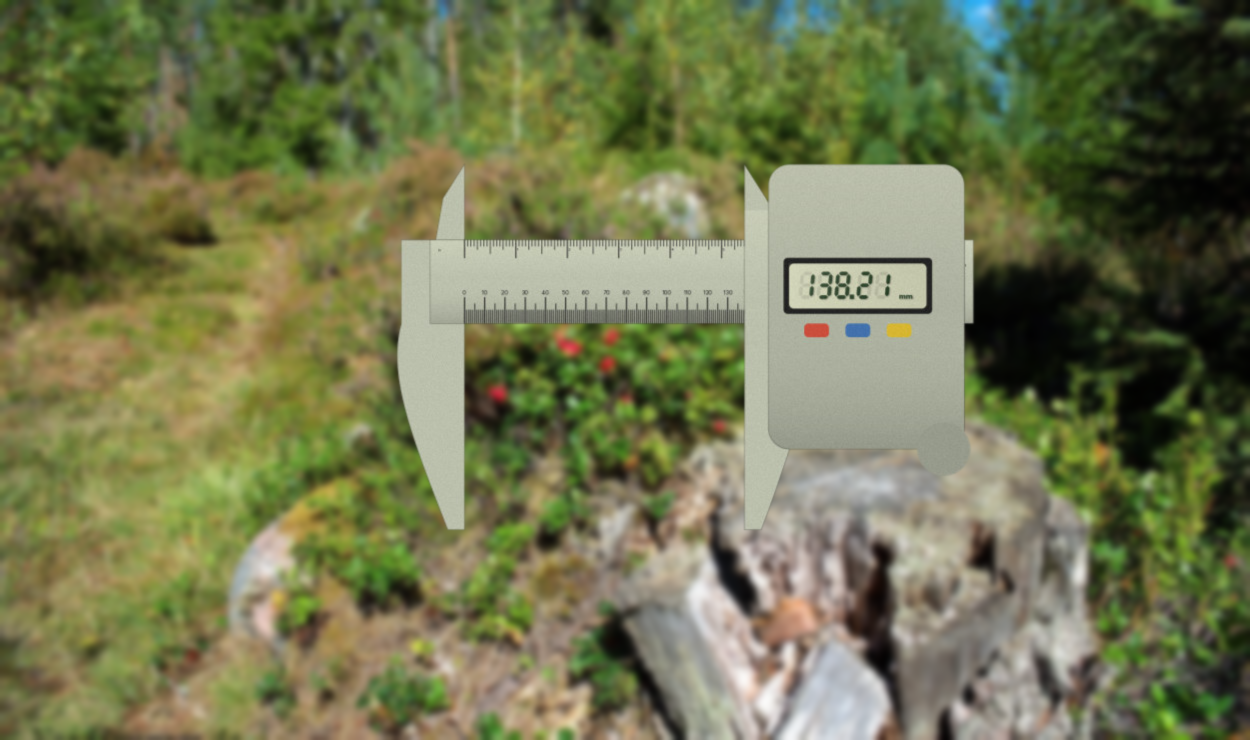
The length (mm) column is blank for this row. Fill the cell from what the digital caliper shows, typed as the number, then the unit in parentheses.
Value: 138.21 (mm)
